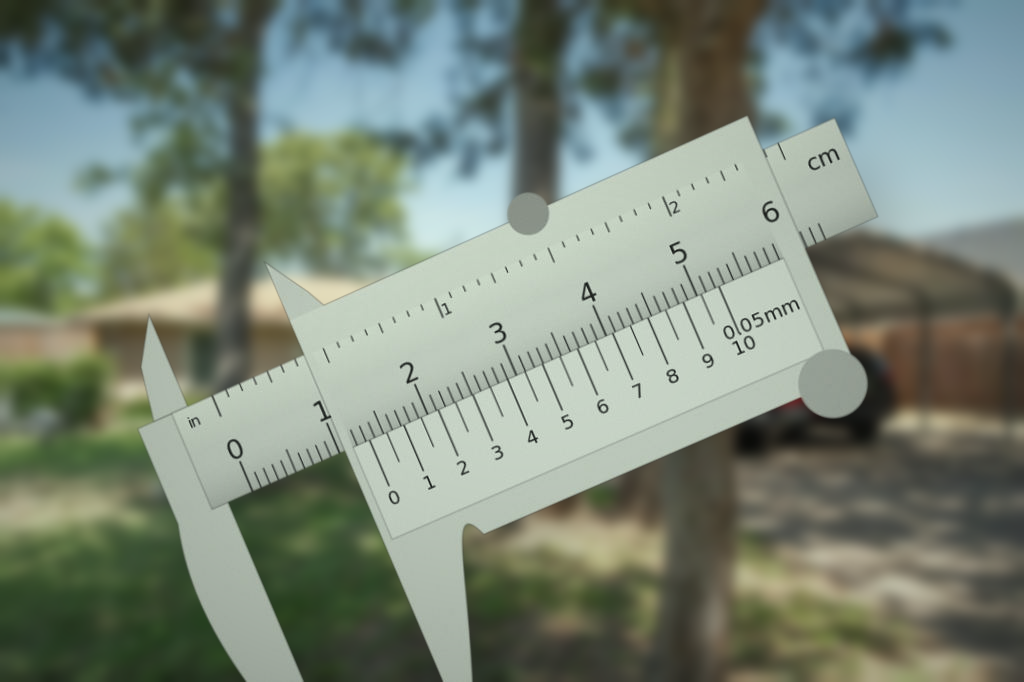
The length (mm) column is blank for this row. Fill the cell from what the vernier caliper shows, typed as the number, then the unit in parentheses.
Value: 13.4 (mm)
